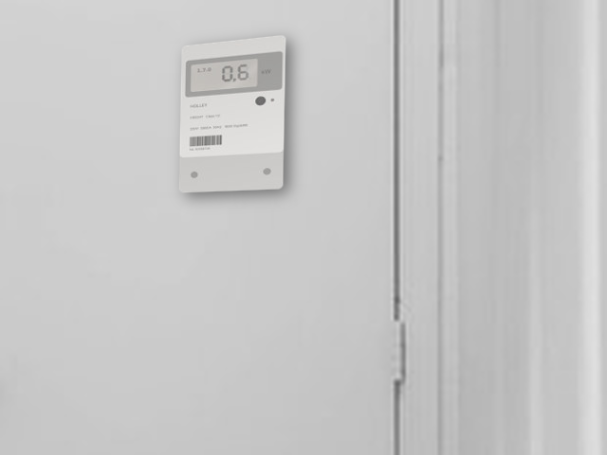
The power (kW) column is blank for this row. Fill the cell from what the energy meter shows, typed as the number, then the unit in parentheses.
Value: 0.6 (kW)
